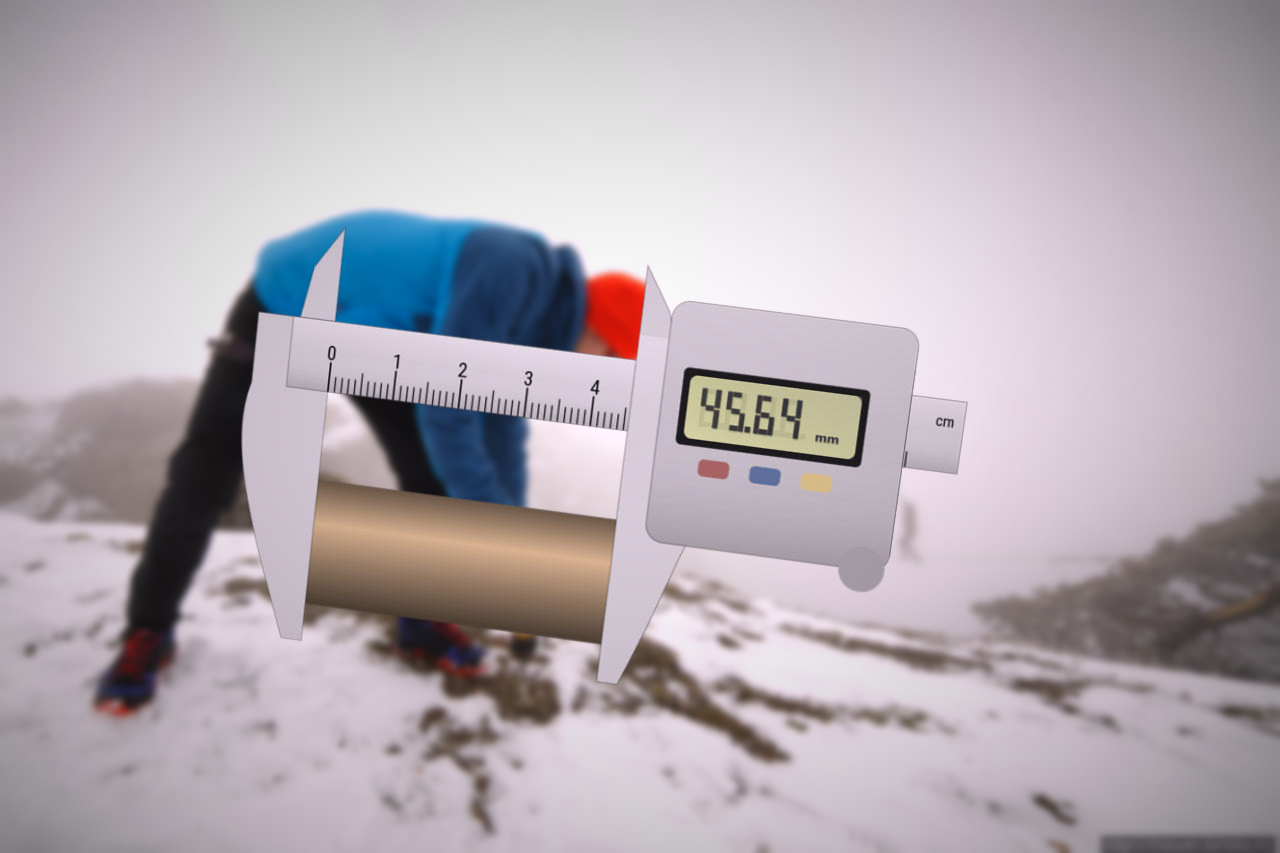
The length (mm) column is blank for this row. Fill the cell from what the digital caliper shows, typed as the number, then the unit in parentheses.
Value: 45.64 (mm)
